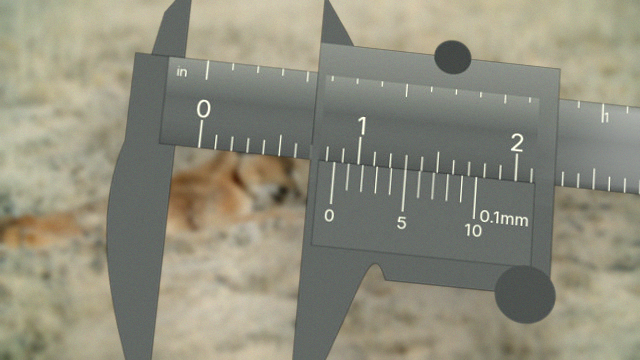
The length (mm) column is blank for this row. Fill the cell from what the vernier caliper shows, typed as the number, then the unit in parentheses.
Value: 8.5 (mm)
